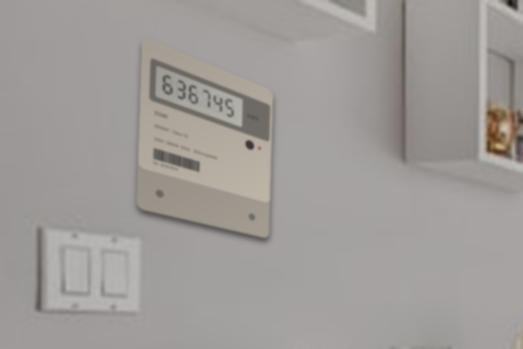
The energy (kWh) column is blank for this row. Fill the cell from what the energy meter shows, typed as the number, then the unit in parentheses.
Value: 636745 (kWh)
